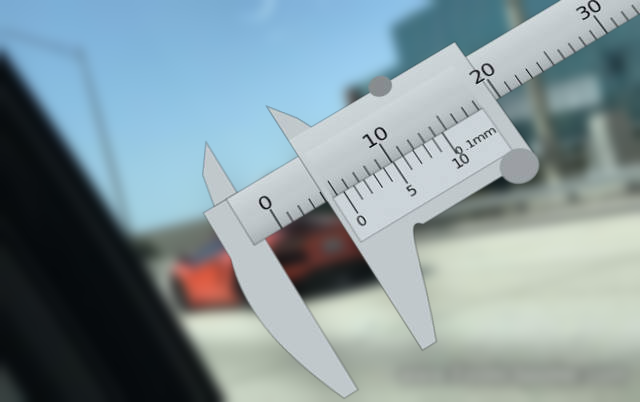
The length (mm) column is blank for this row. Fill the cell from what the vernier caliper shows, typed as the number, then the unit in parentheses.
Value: 5.6 (mm)
